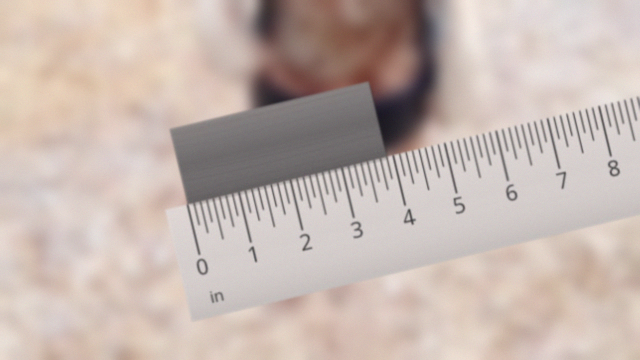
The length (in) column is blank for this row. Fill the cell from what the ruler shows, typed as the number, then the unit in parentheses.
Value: 3.875 (in)
